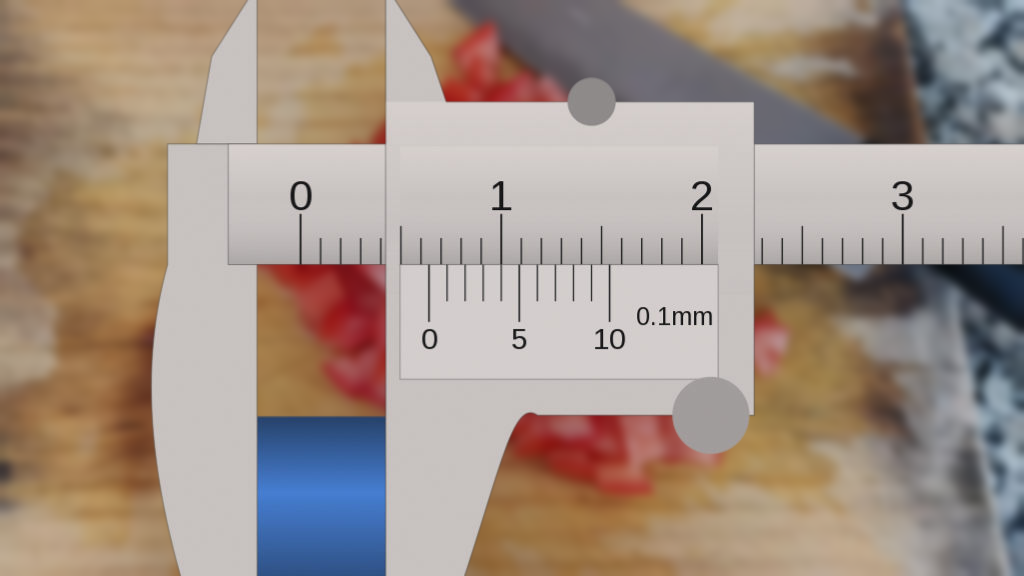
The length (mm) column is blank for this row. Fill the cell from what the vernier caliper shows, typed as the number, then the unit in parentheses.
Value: 6.4 (mm)
